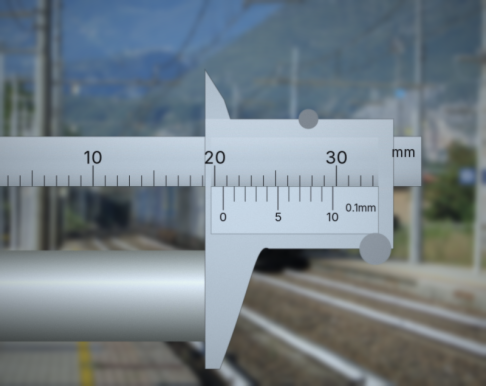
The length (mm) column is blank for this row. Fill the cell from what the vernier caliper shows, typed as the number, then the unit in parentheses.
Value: 20.7 (mm)
